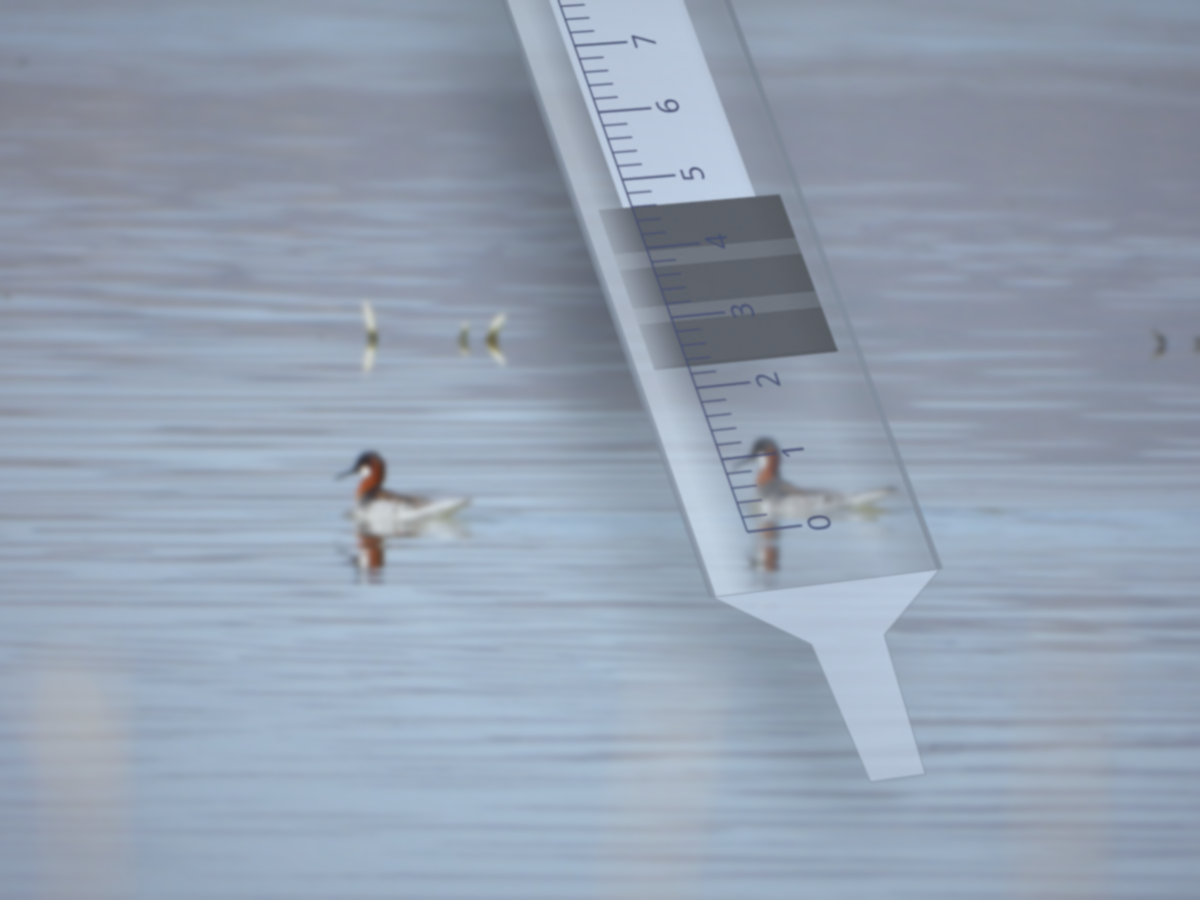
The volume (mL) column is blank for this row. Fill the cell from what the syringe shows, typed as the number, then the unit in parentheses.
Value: 2.3 (mL)
